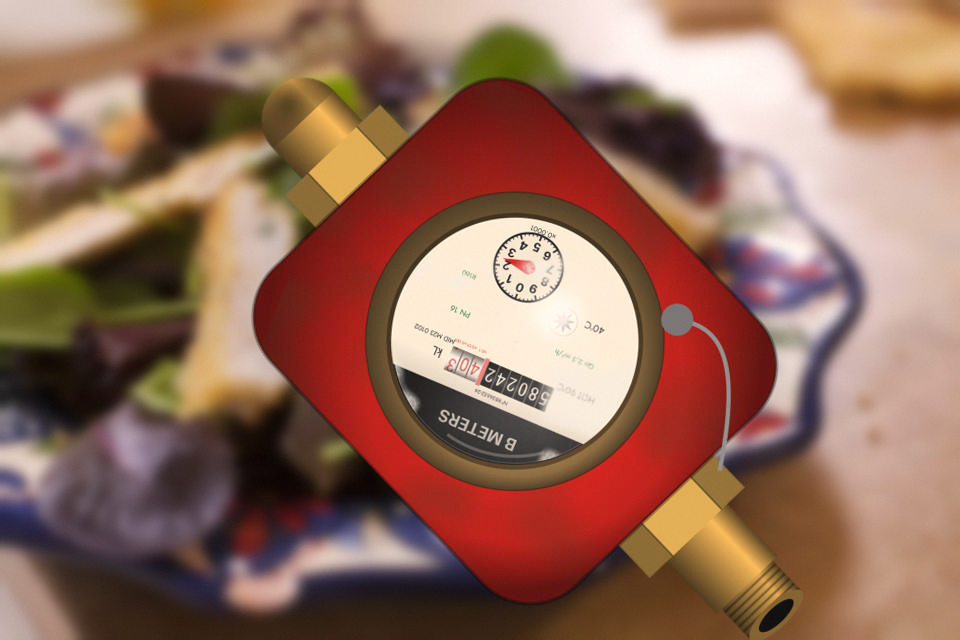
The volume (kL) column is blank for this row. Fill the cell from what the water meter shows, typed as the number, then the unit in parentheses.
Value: 580242.4032 (kL)
